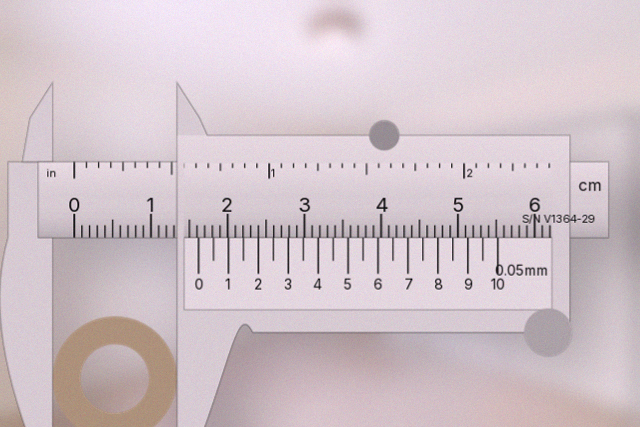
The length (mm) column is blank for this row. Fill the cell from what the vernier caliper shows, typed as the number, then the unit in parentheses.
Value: 16.2 (mm)
